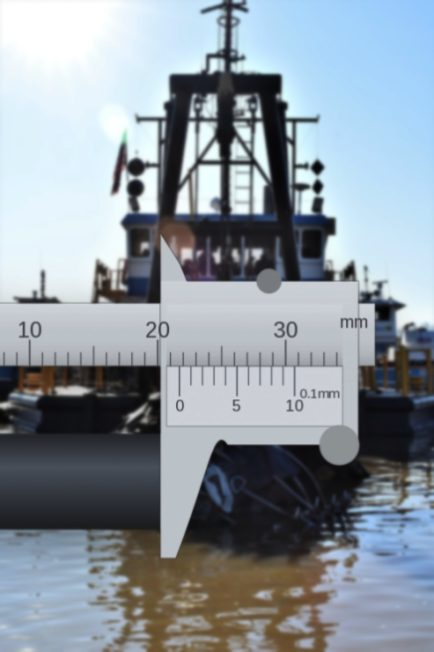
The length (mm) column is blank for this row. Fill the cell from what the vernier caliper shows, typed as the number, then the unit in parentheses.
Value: 21.7 (mm)
